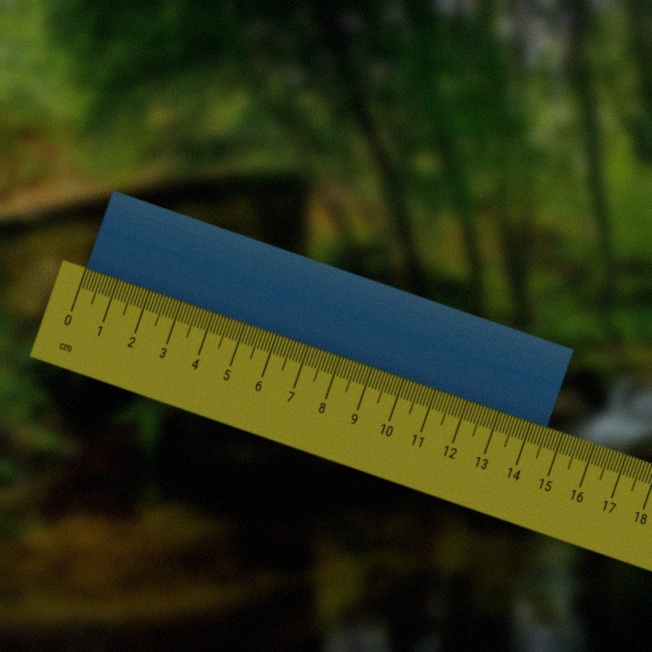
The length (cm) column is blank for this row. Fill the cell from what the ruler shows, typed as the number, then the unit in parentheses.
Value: 14.5 (cm)
